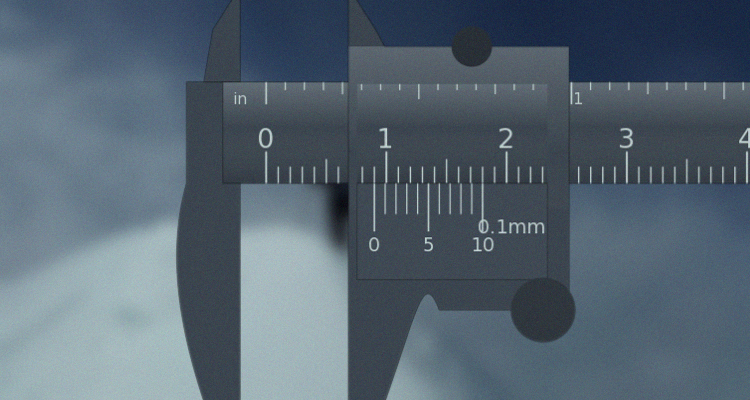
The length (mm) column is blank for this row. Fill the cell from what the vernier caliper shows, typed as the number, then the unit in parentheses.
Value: 9.0 (mm)
